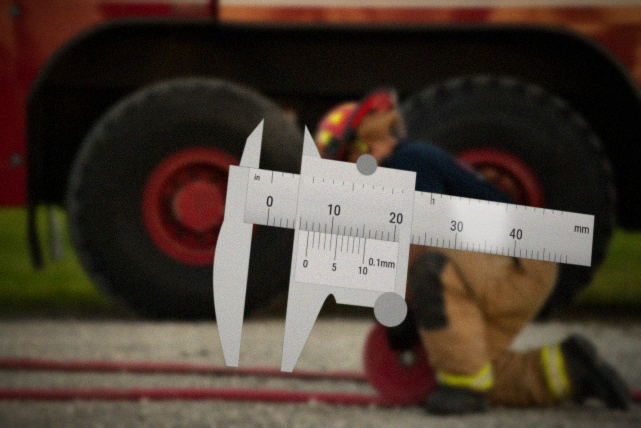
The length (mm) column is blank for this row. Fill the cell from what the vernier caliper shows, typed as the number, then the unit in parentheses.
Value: 6.4 (mm)
